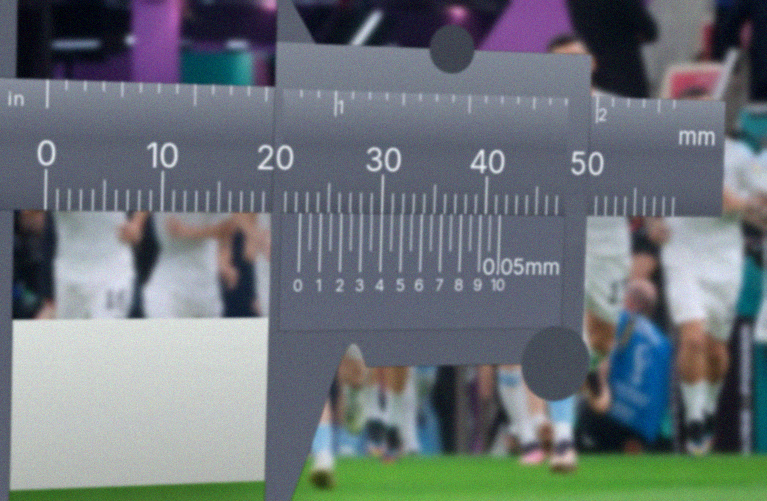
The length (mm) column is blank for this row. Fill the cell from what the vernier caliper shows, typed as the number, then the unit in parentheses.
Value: 22.4 (mm)
